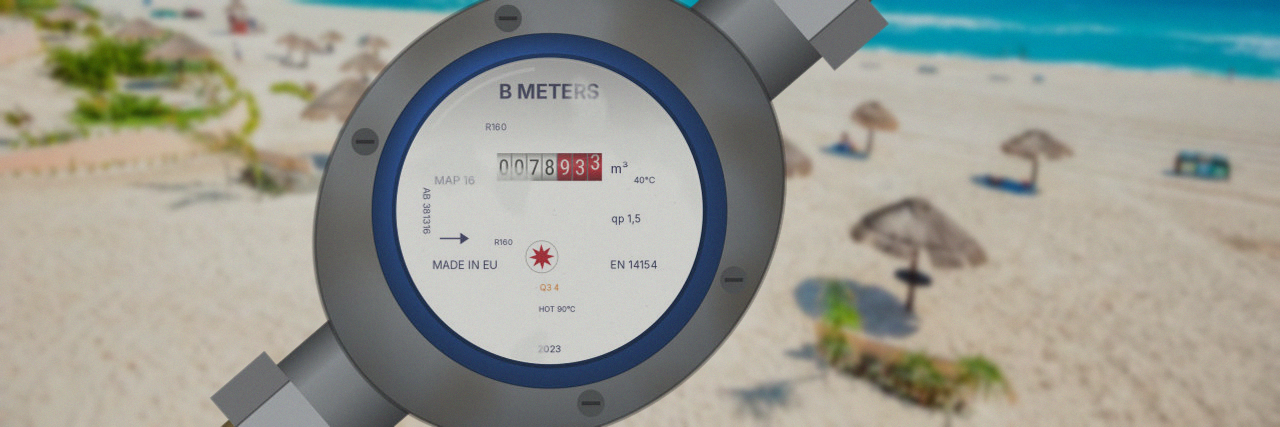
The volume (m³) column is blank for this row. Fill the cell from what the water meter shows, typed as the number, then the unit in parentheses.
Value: 78.933 (m³)
